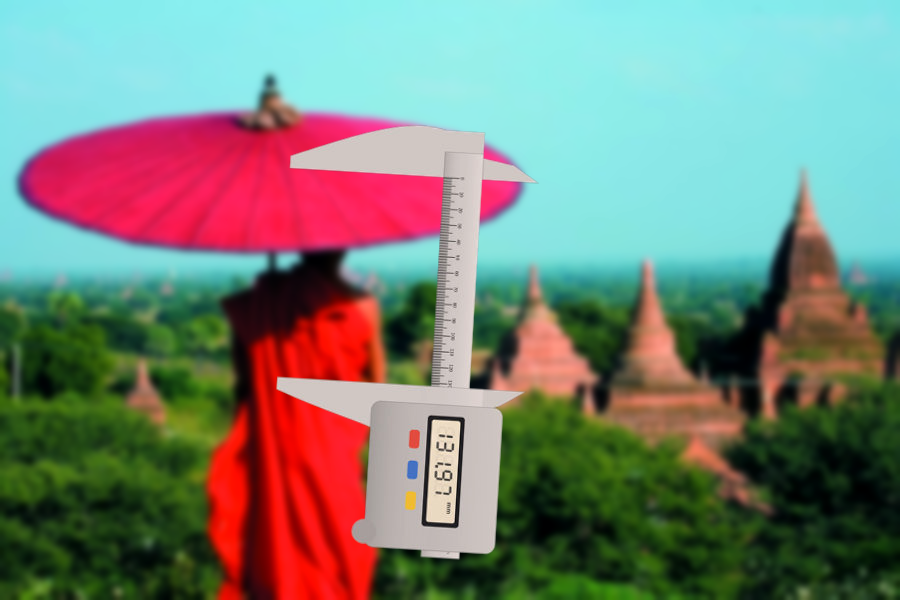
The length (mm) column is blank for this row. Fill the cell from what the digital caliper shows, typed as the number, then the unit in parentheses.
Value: 131.97 (mm)
